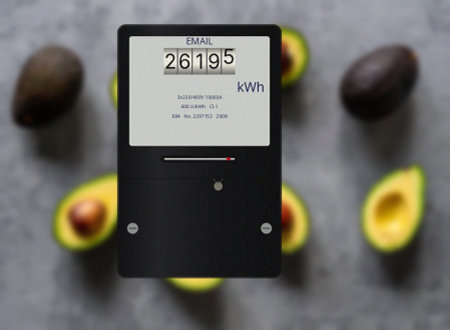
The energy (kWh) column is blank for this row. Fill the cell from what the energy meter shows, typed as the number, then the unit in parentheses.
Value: 26195 (kWh)
